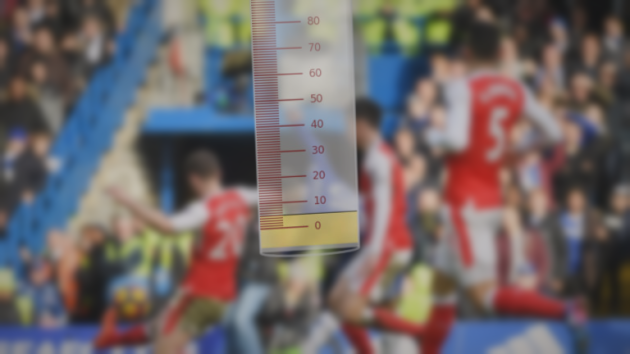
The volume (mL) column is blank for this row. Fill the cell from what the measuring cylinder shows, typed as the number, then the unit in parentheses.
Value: 5 (mL)
